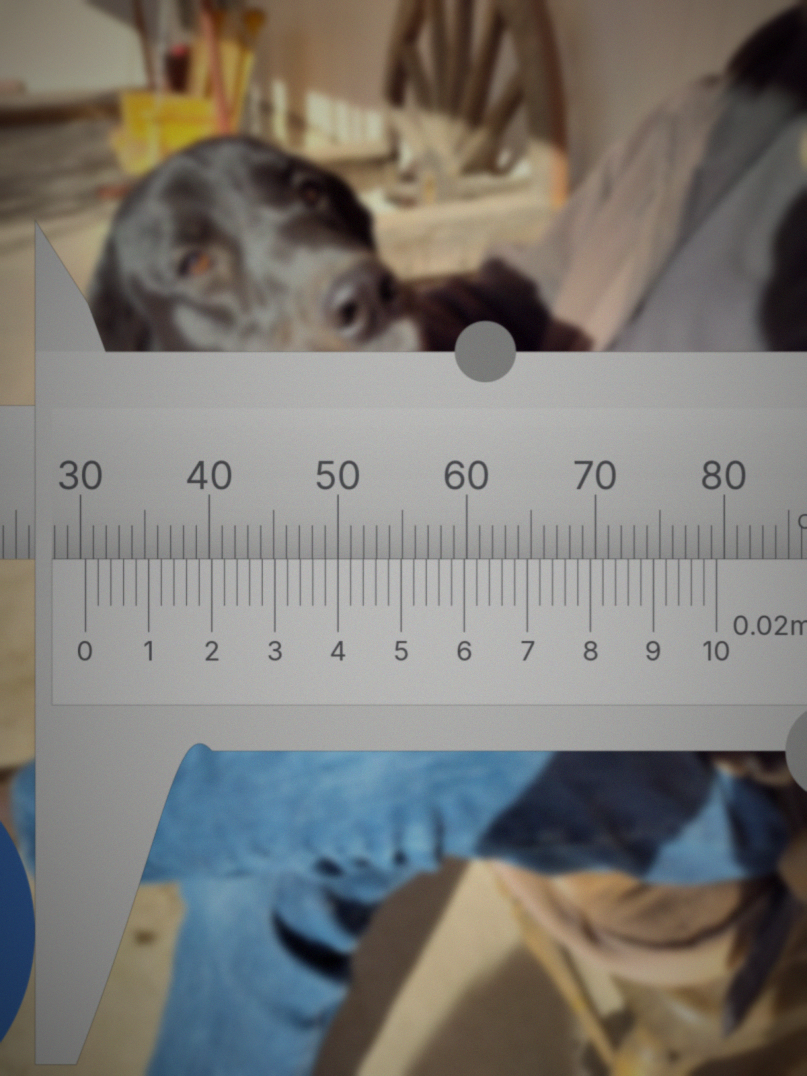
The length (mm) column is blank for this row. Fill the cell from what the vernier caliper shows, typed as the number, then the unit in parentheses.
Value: 30.4 (mm)
